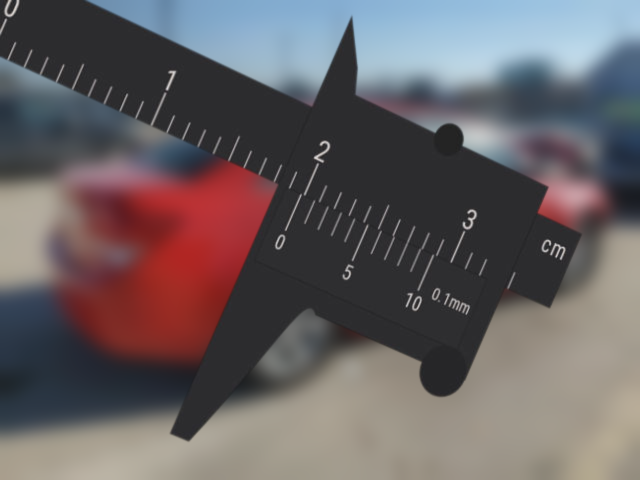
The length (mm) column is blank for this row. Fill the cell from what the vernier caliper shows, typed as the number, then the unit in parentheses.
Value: 19.8 (mm)
